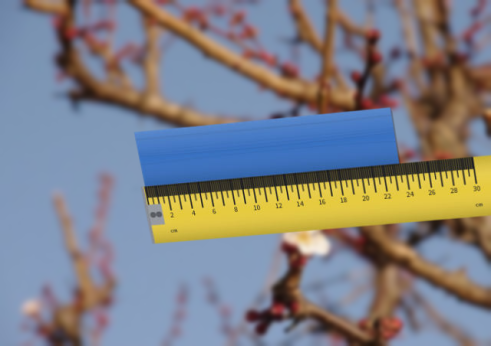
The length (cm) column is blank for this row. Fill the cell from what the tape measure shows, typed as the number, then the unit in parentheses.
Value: 23.5 (cm)
